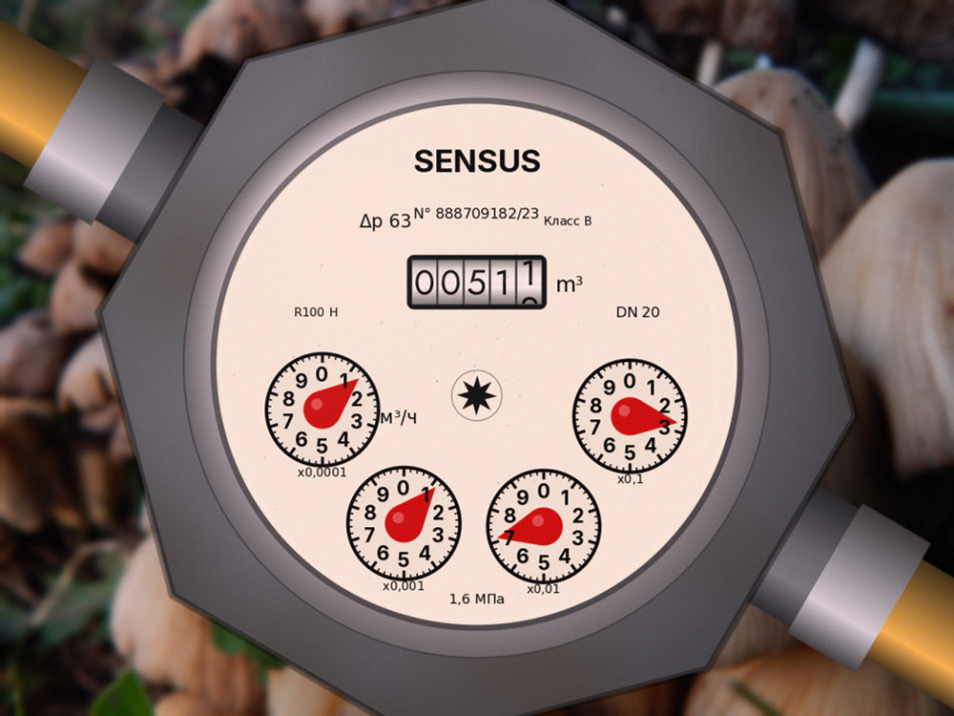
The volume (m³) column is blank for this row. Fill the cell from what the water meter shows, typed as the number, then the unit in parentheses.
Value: 511.2711 (m³)
